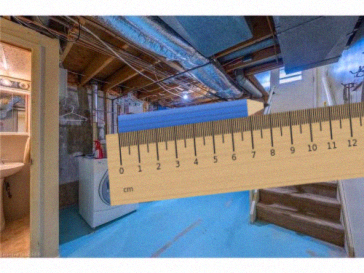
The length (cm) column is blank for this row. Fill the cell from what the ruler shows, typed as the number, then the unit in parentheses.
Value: 8 (cm)
